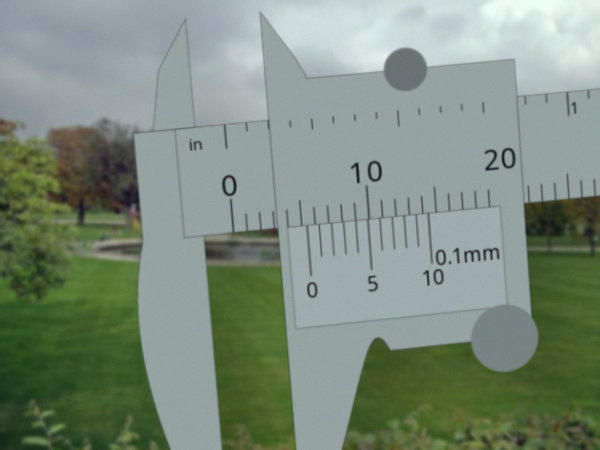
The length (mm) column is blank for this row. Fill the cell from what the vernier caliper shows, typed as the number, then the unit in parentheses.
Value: 5.4 (mm)
